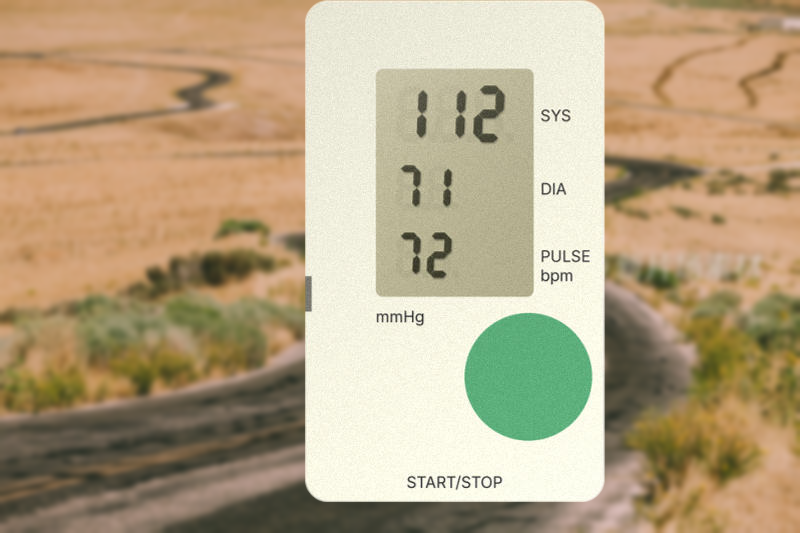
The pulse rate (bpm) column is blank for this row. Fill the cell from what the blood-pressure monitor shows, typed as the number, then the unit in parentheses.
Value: 72 (bpm)
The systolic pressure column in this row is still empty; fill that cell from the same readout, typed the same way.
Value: 112 (mmHg)
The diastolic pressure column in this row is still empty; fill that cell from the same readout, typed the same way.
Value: 71 (mmHg)
